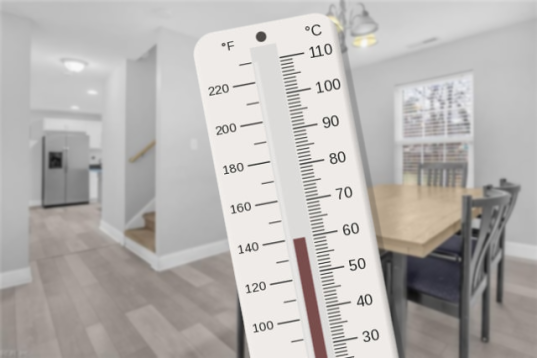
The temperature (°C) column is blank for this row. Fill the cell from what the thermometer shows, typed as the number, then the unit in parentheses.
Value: 60 (°C)
